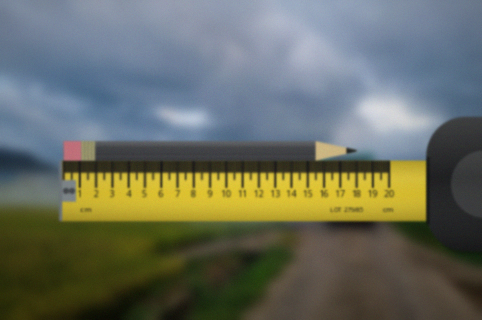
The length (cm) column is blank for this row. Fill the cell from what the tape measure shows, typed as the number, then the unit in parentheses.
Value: 18 (cm)
